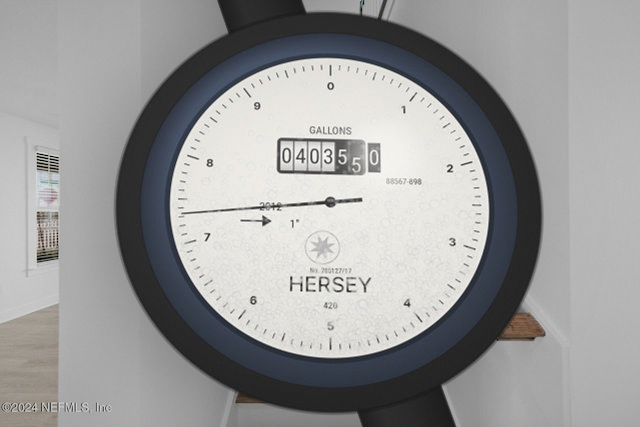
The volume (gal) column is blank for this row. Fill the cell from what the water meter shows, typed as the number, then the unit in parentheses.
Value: 403547.3 (gal)
